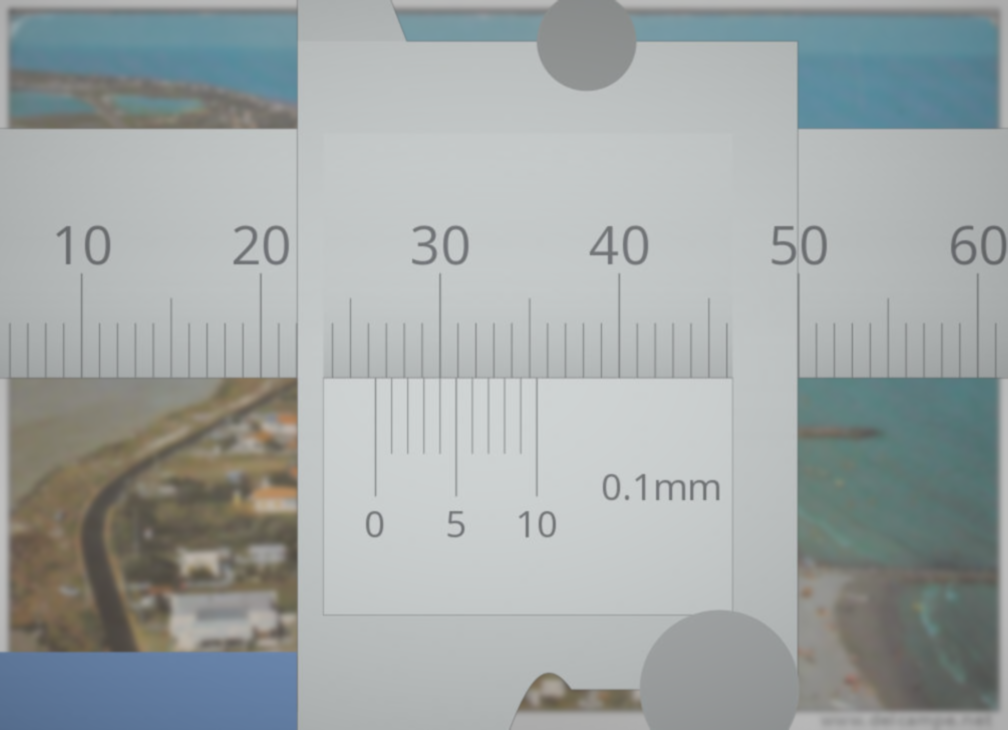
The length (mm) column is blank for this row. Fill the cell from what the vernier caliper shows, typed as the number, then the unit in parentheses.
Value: 26.4 (mm)
